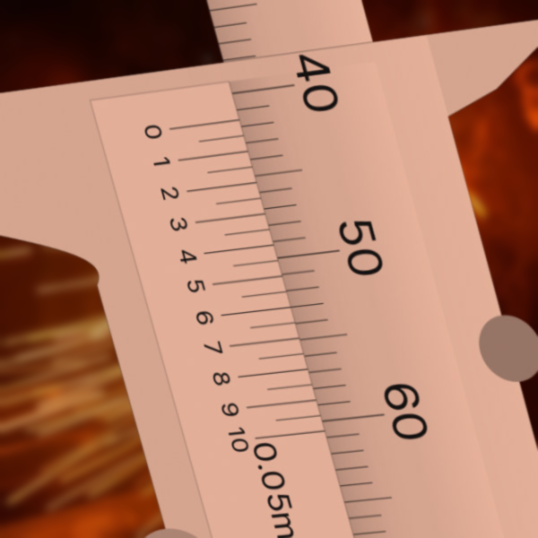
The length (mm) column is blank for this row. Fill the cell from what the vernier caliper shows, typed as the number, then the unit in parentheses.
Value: 41.6 (mm)
